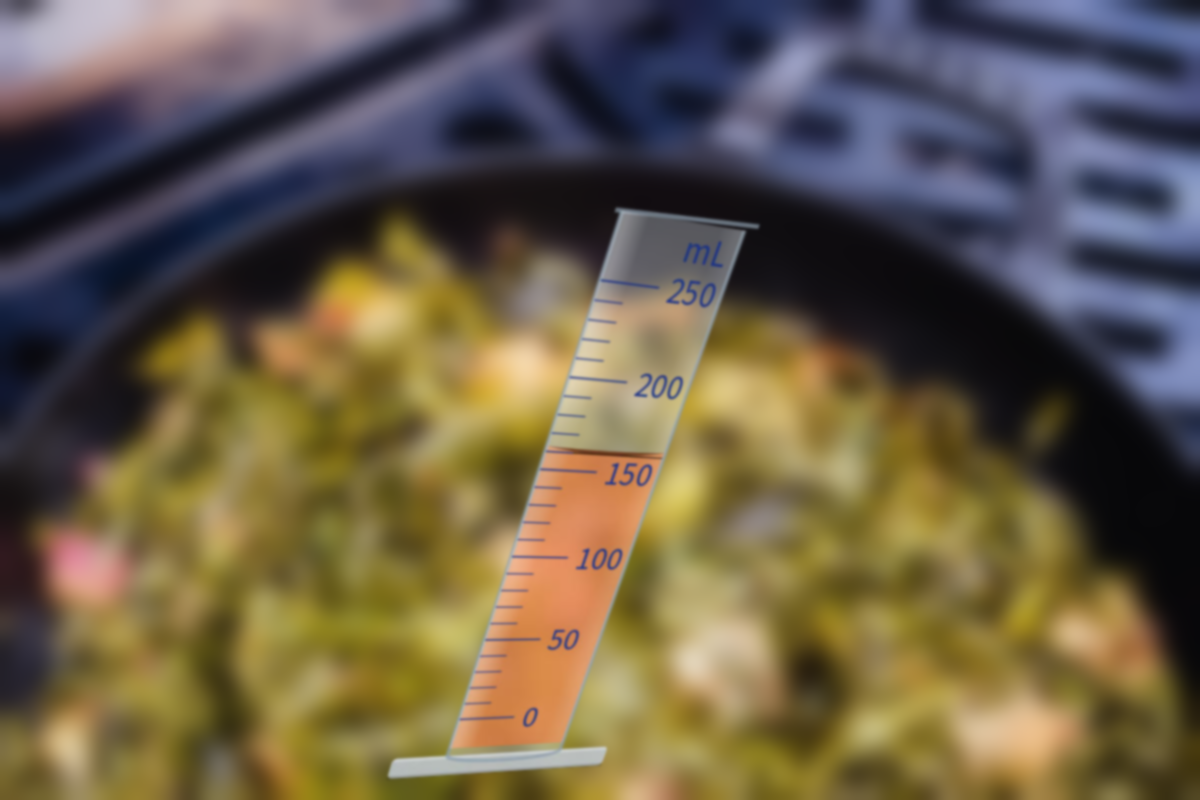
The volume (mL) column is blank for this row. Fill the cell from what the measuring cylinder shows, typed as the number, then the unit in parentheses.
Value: 160 (mL)
